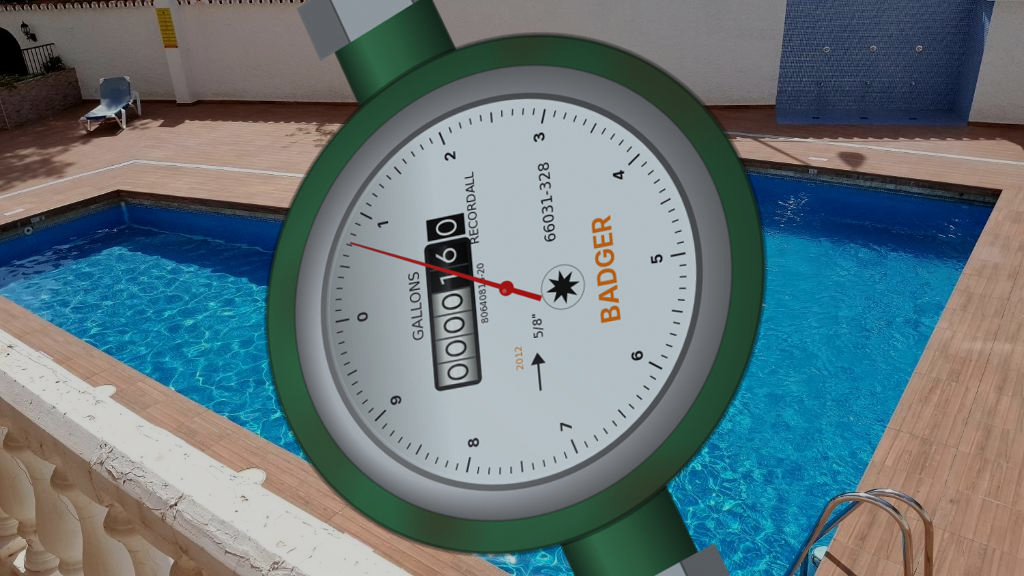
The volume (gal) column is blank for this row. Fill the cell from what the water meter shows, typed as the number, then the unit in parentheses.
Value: 160.7 (gal)
